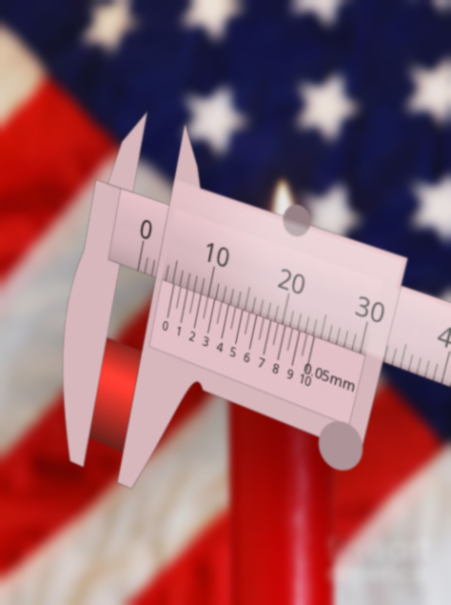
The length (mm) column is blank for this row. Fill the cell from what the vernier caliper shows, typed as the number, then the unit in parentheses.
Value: 5.2 (mm)
